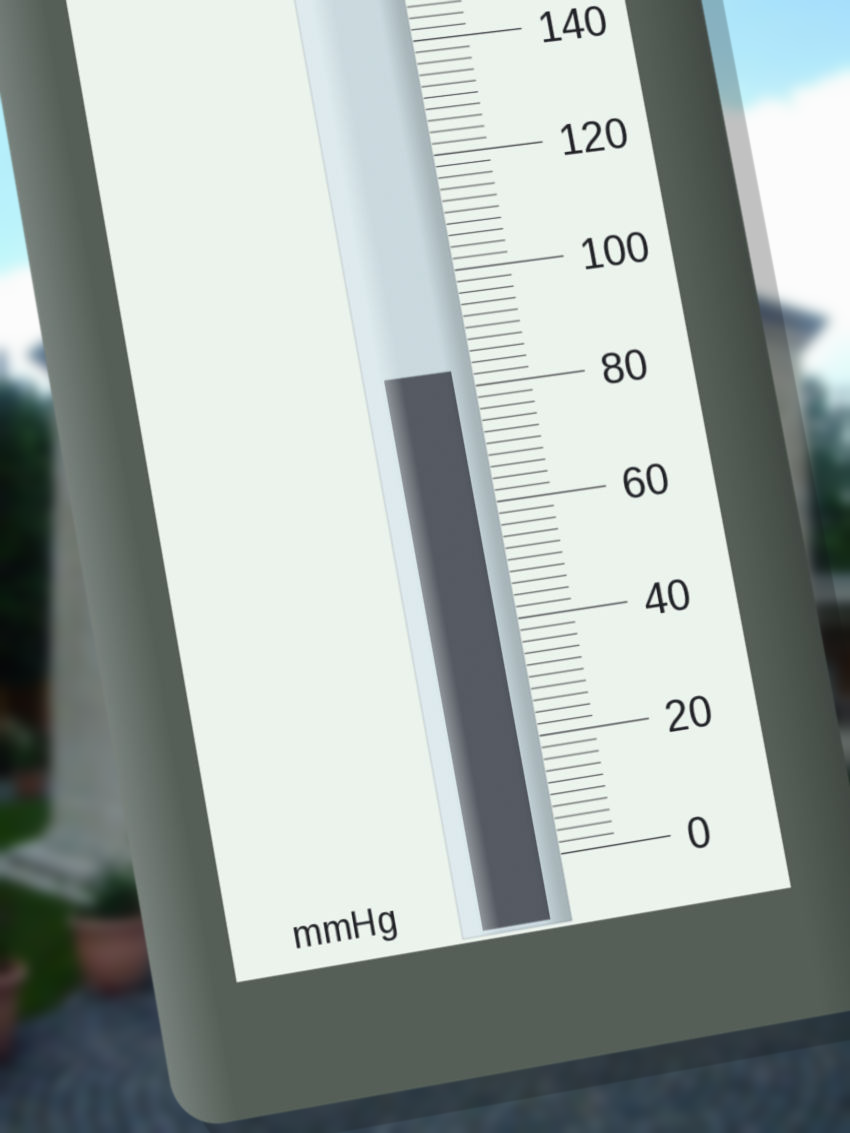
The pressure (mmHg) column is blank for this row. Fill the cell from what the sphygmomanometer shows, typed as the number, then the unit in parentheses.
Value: 83 (mmHg)
